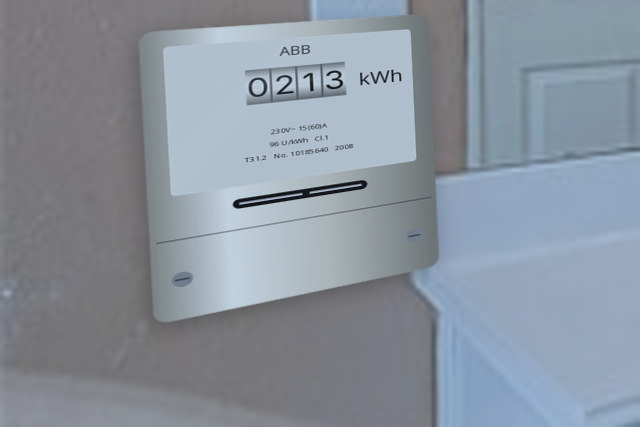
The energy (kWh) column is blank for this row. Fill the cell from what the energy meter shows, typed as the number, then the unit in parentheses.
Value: 213 (kWh)
